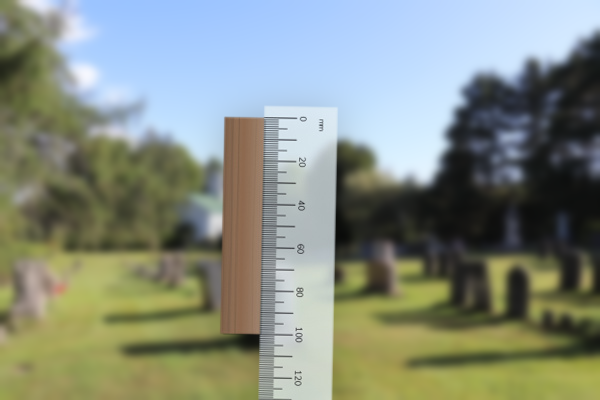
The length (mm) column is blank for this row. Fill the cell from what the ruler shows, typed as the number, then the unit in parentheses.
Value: 100 (mm)
